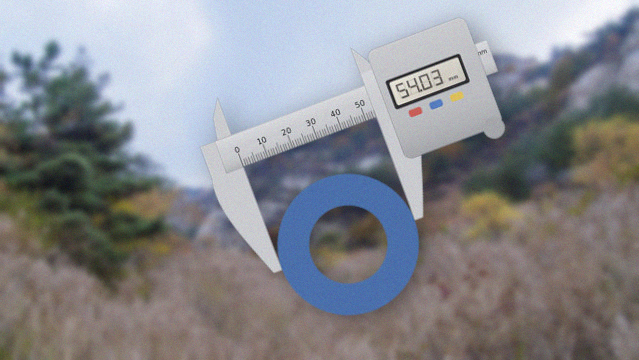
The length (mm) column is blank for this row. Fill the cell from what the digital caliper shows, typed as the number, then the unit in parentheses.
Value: 54.03 (mm)
